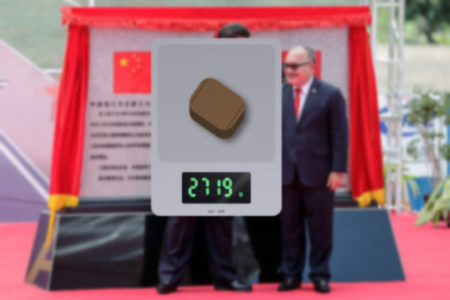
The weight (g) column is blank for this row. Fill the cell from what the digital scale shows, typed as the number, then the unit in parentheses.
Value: 2719 (g)
